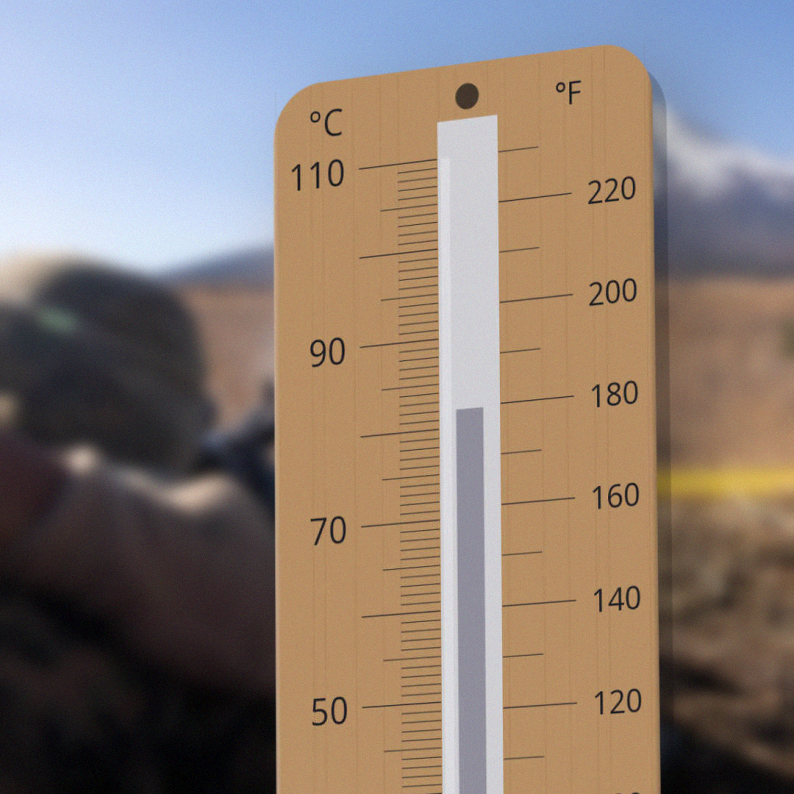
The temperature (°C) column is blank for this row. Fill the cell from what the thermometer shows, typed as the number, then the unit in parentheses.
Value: 82 (°C)
